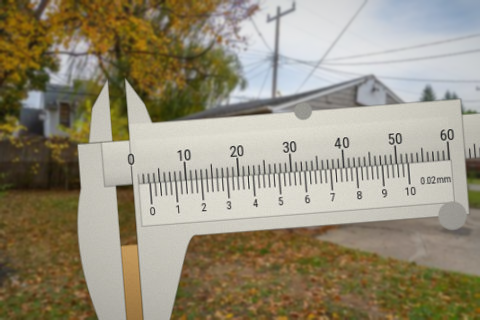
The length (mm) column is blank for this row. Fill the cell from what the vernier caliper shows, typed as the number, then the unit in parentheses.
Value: 3.2 (mm)
